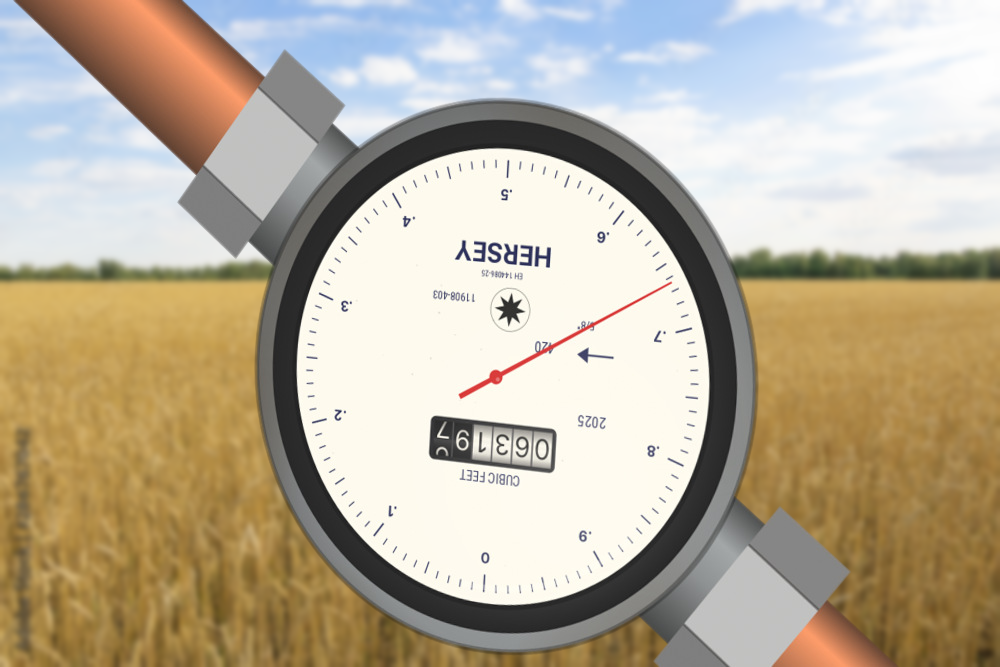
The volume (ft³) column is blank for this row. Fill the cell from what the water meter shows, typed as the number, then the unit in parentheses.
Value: 63196.66 (ft³)
